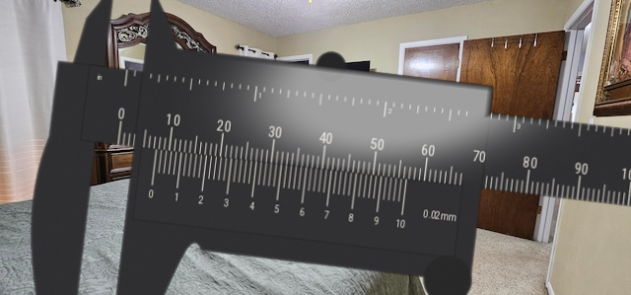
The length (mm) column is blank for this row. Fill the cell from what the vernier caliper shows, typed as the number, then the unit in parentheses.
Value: 7.5 (mm)
